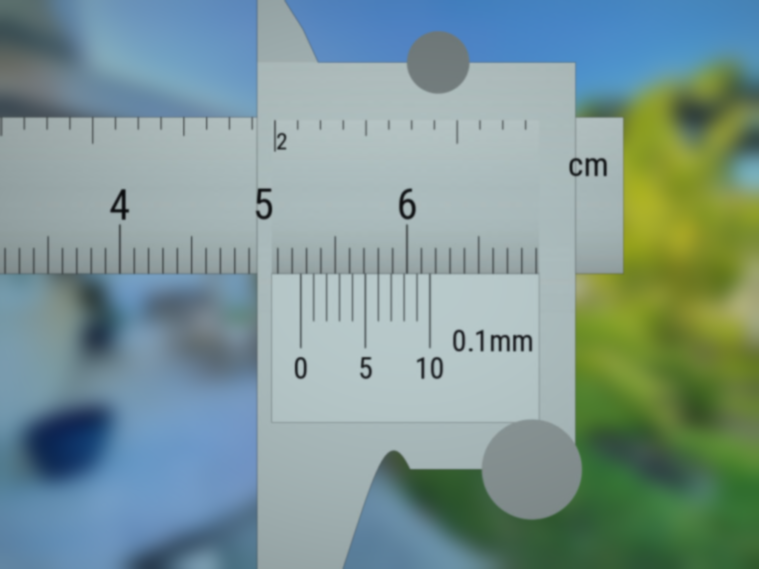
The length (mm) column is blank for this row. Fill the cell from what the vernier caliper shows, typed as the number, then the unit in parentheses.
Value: 52.6 (mm)
